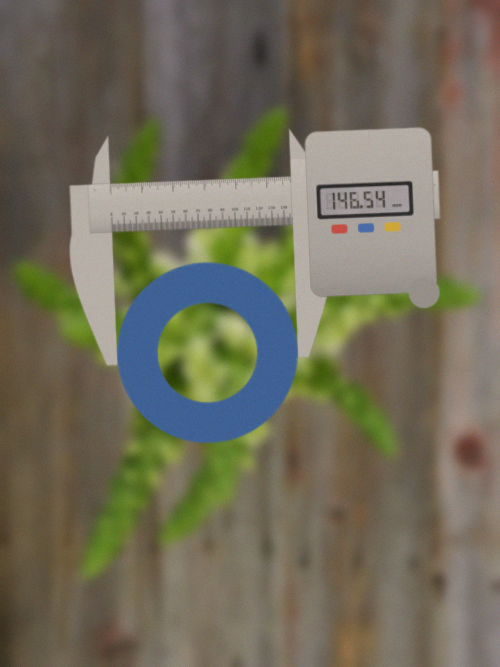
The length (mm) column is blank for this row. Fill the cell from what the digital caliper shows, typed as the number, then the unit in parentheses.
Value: 146.54 (mm)
